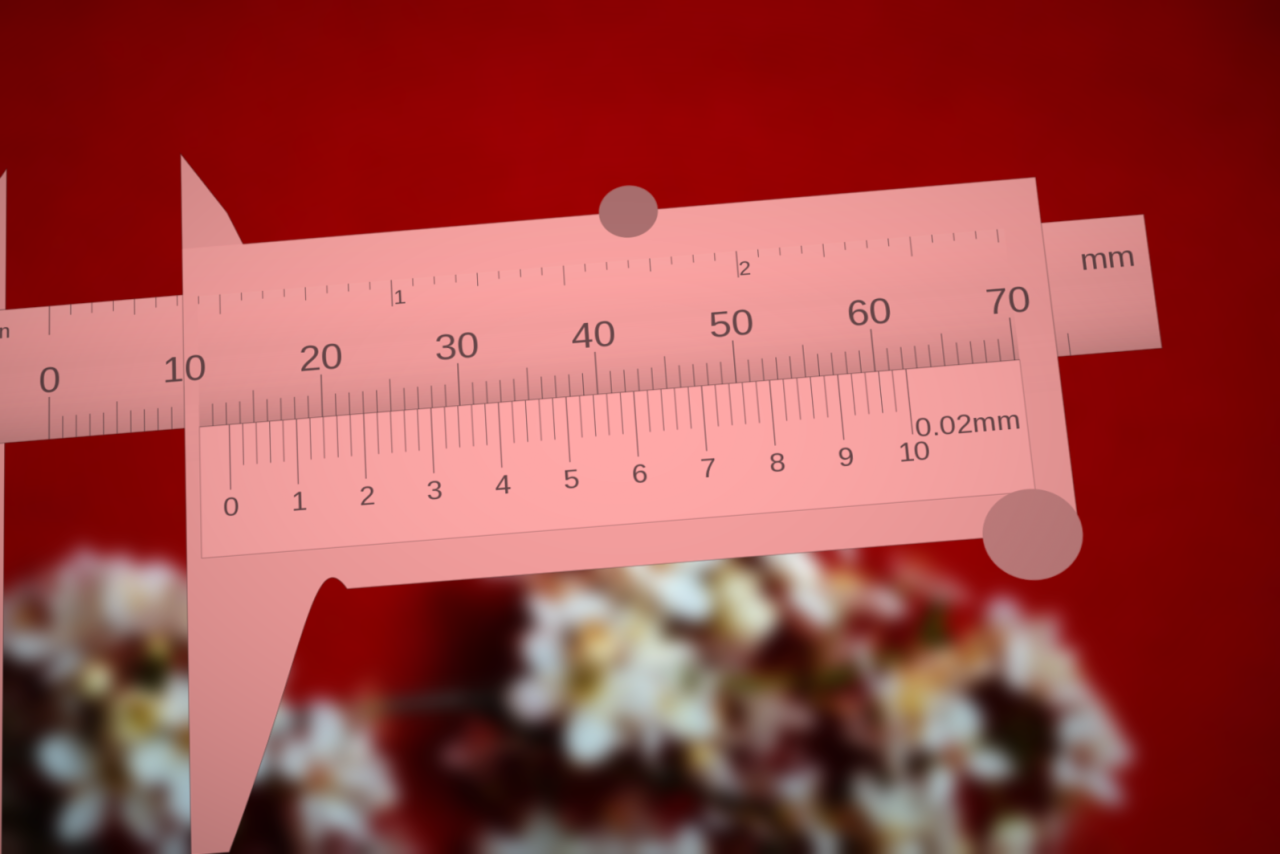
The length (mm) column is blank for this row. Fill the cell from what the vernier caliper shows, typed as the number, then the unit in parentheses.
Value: 13.2 (mm)
